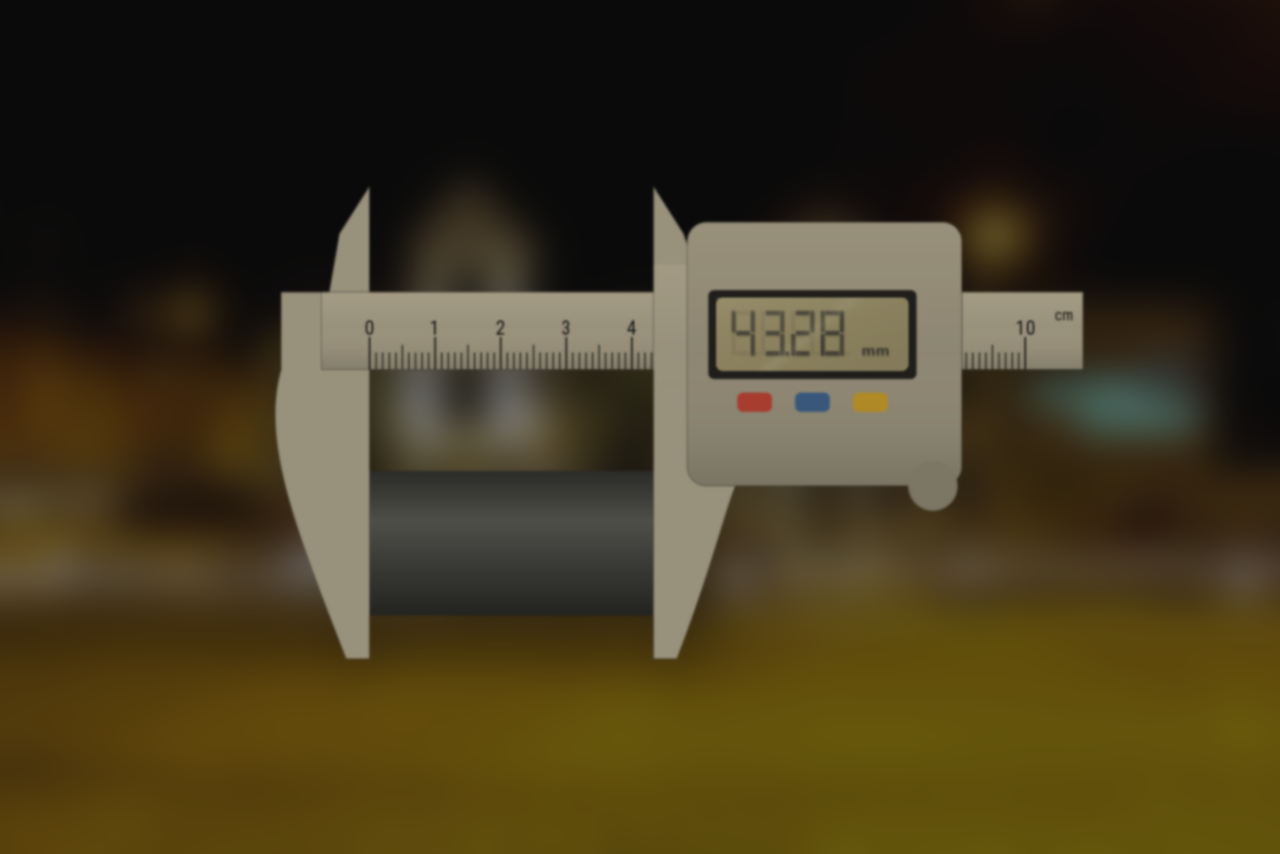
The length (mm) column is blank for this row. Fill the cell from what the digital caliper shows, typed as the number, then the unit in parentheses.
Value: 43.28 (mm)
